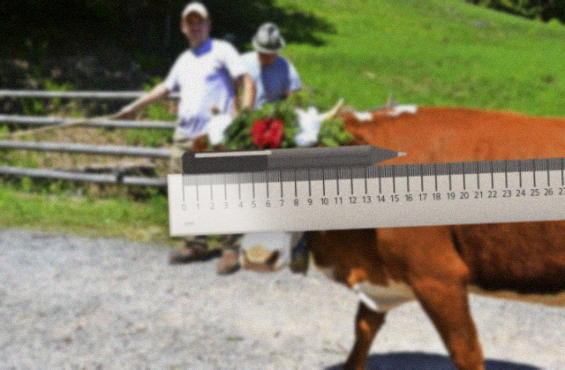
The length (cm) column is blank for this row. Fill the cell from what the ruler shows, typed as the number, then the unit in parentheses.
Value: 16 (cm)
